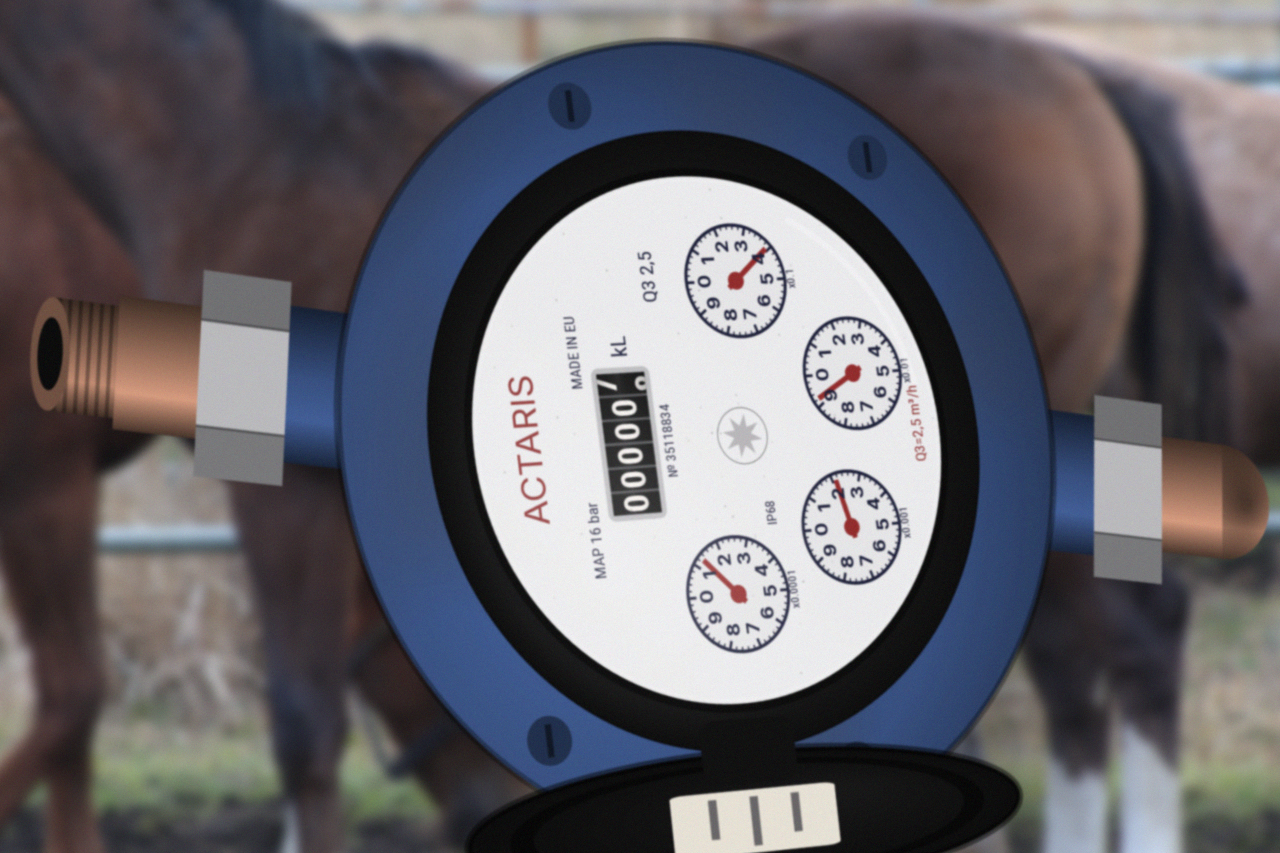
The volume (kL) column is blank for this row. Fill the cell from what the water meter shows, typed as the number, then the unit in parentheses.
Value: 7.3921 (kL)
